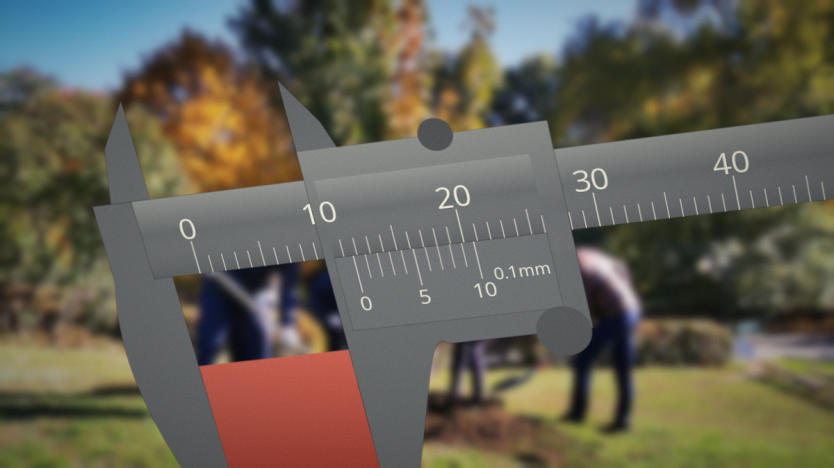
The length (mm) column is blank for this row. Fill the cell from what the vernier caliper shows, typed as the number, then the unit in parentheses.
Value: 11.7 (mm)
